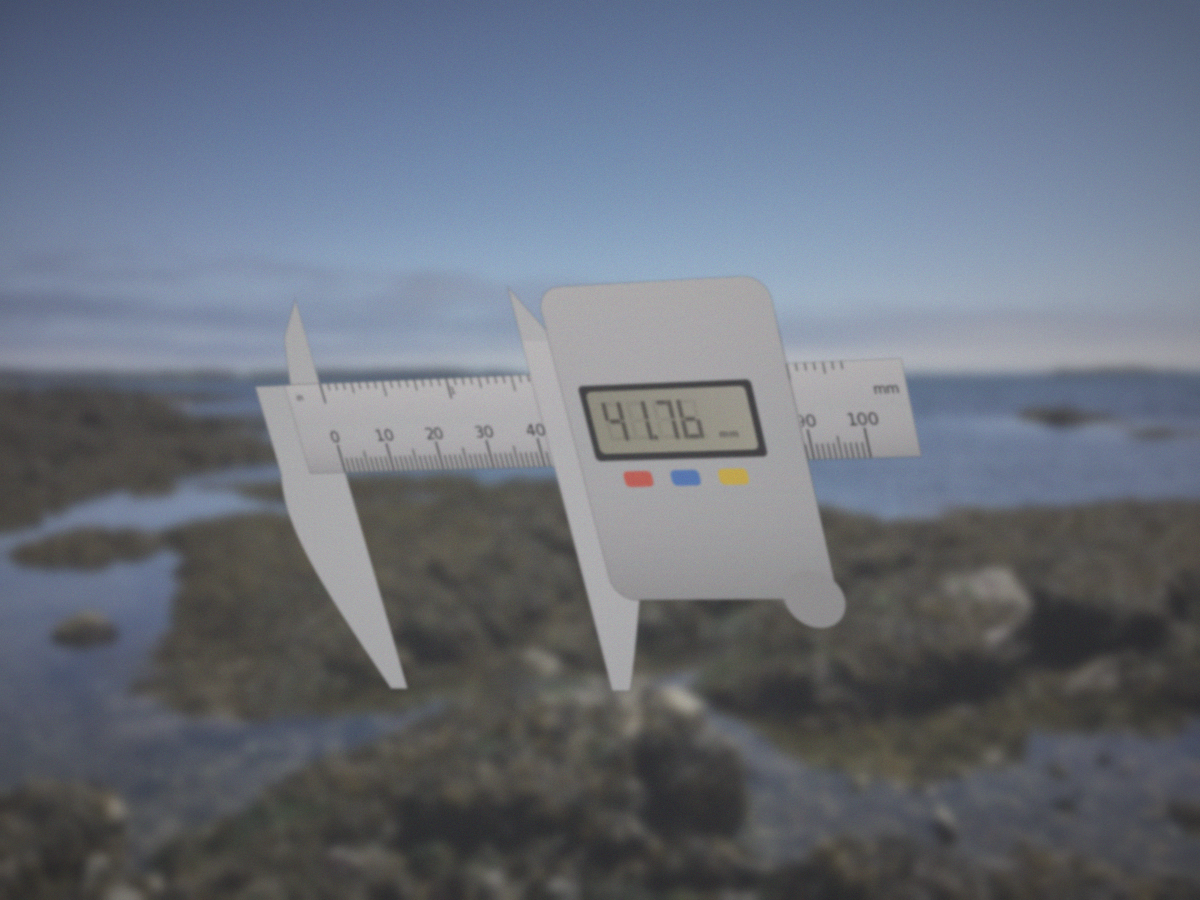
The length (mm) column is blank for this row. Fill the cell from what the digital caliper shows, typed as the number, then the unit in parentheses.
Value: 41.76 (mm)
